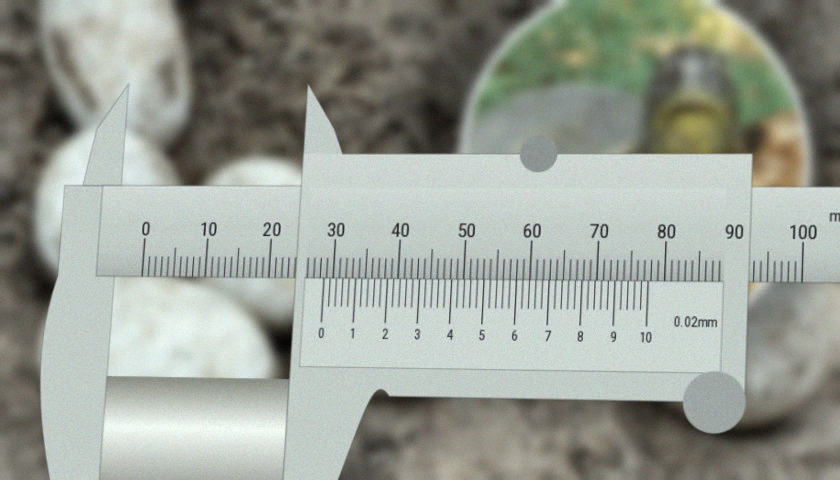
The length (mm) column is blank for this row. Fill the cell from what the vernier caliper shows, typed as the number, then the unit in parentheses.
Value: 28.6 (mm)
